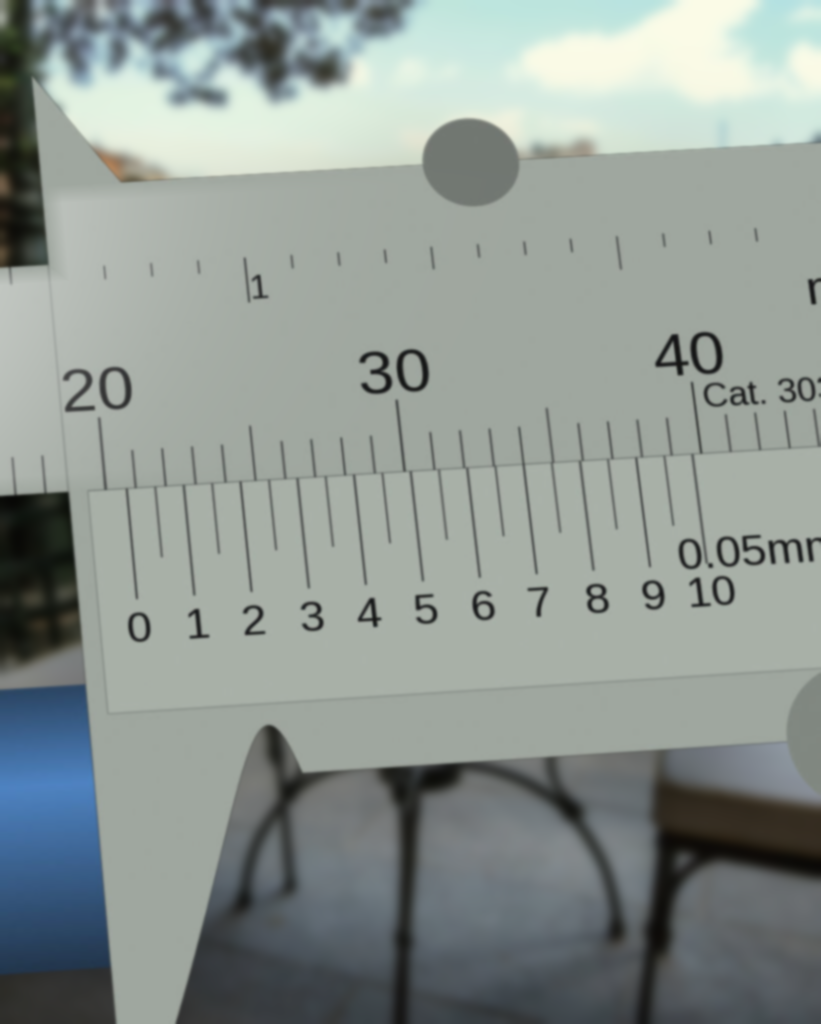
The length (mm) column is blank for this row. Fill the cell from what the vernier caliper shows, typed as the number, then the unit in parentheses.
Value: 20.7 (mm)
